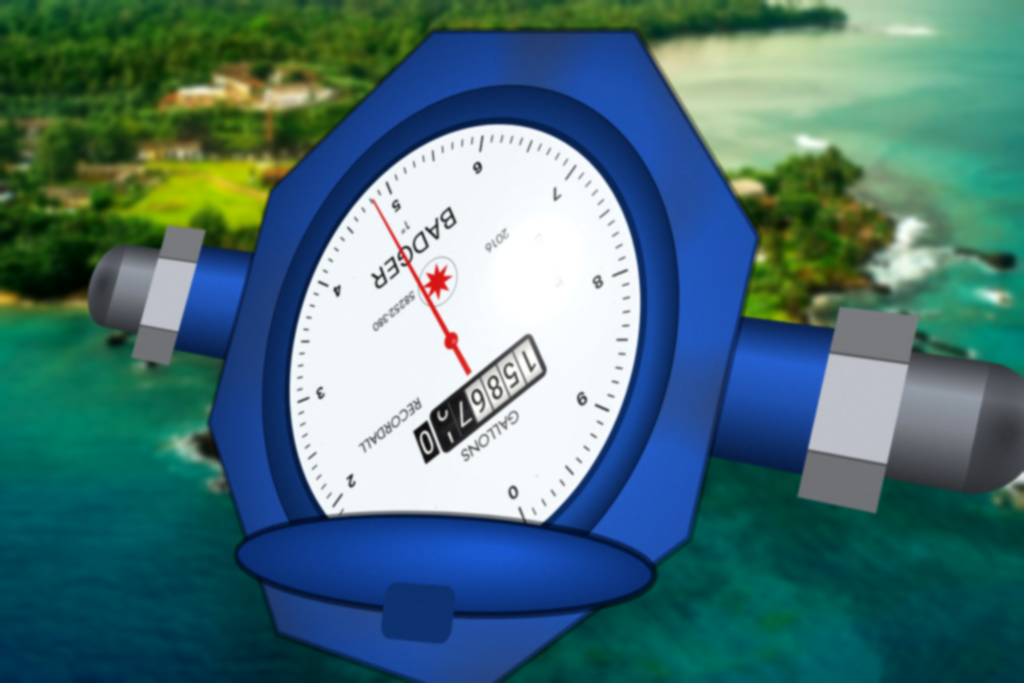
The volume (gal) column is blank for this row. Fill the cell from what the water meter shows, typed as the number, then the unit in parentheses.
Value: 1586714.8 (gal)
